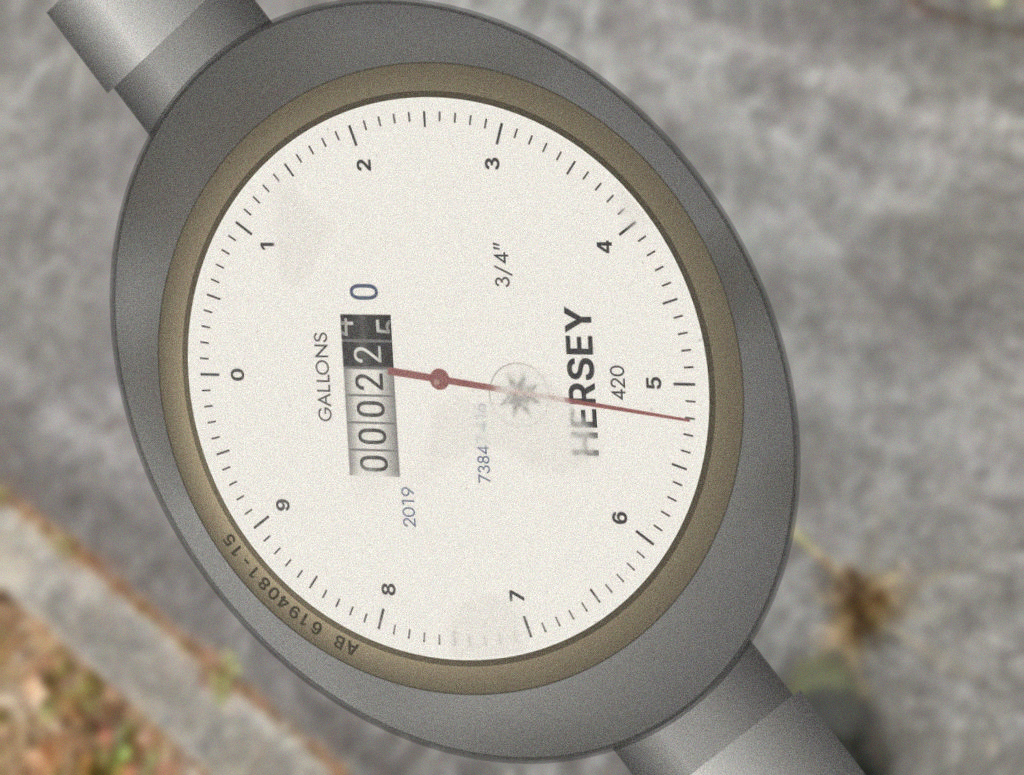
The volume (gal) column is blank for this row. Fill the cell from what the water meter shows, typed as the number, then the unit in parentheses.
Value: 2245.2 (gal)
